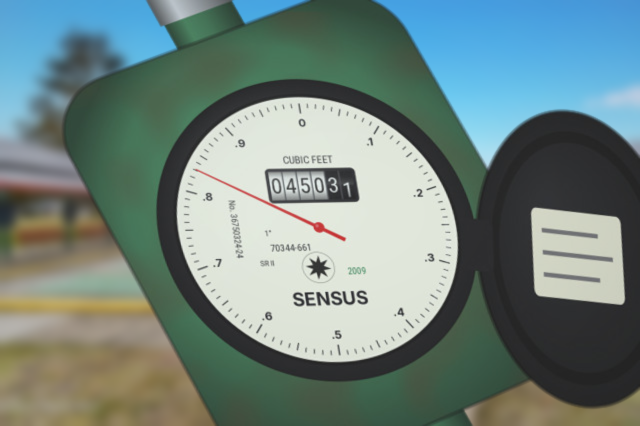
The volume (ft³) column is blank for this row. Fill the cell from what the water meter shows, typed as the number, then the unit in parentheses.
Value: 45030.83 (ft³)
